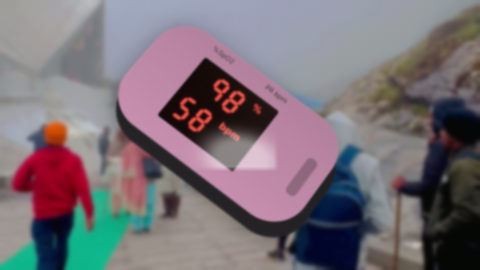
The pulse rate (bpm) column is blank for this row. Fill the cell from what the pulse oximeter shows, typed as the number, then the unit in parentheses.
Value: 58 (bpm)
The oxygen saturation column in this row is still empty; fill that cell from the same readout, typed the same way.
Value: 98 (%)
